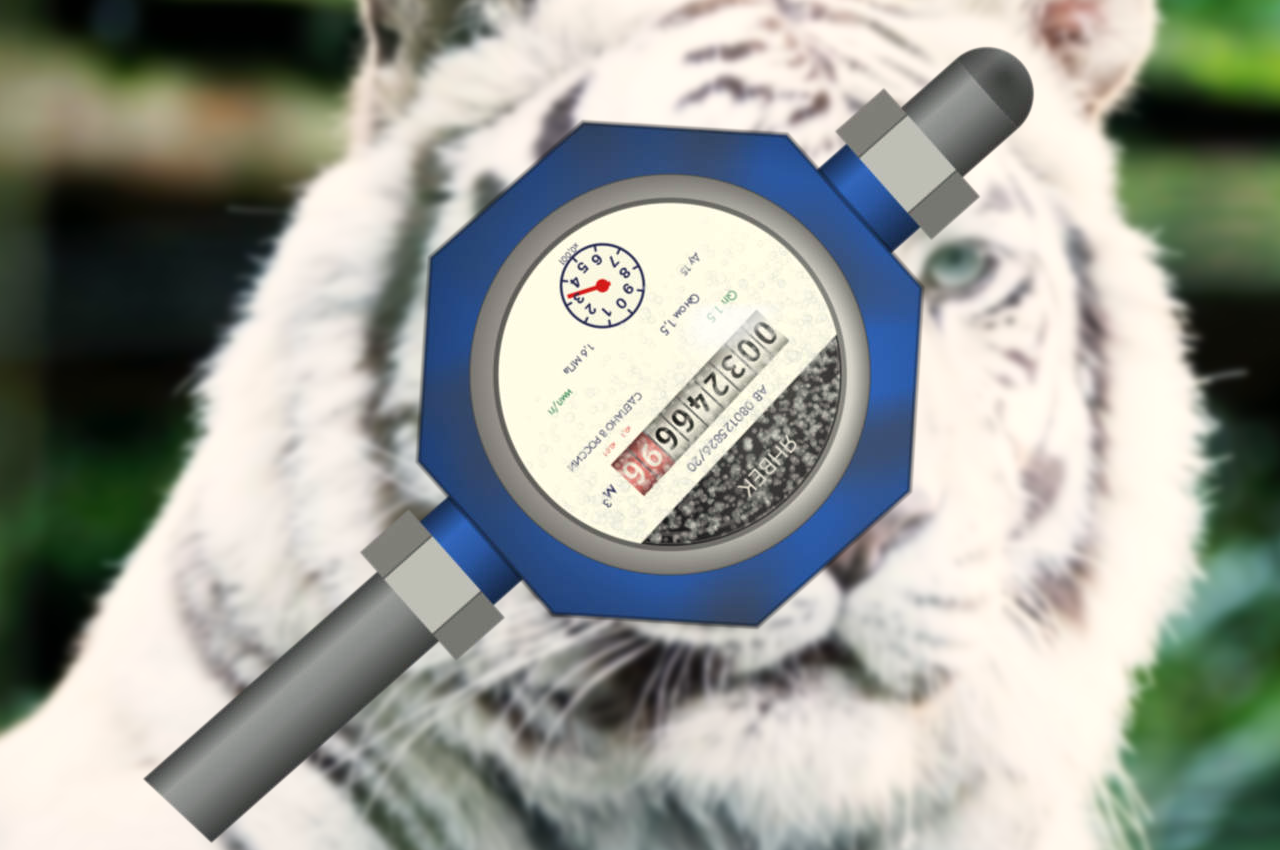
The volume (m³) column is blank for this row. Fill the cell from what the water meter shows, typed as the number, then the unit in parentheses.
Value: 32466.963 (m³)
